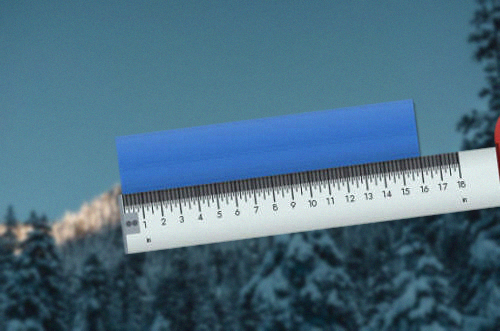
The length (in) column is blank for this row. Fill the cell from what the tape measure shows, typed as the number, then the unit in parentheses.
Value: 16 (in)
